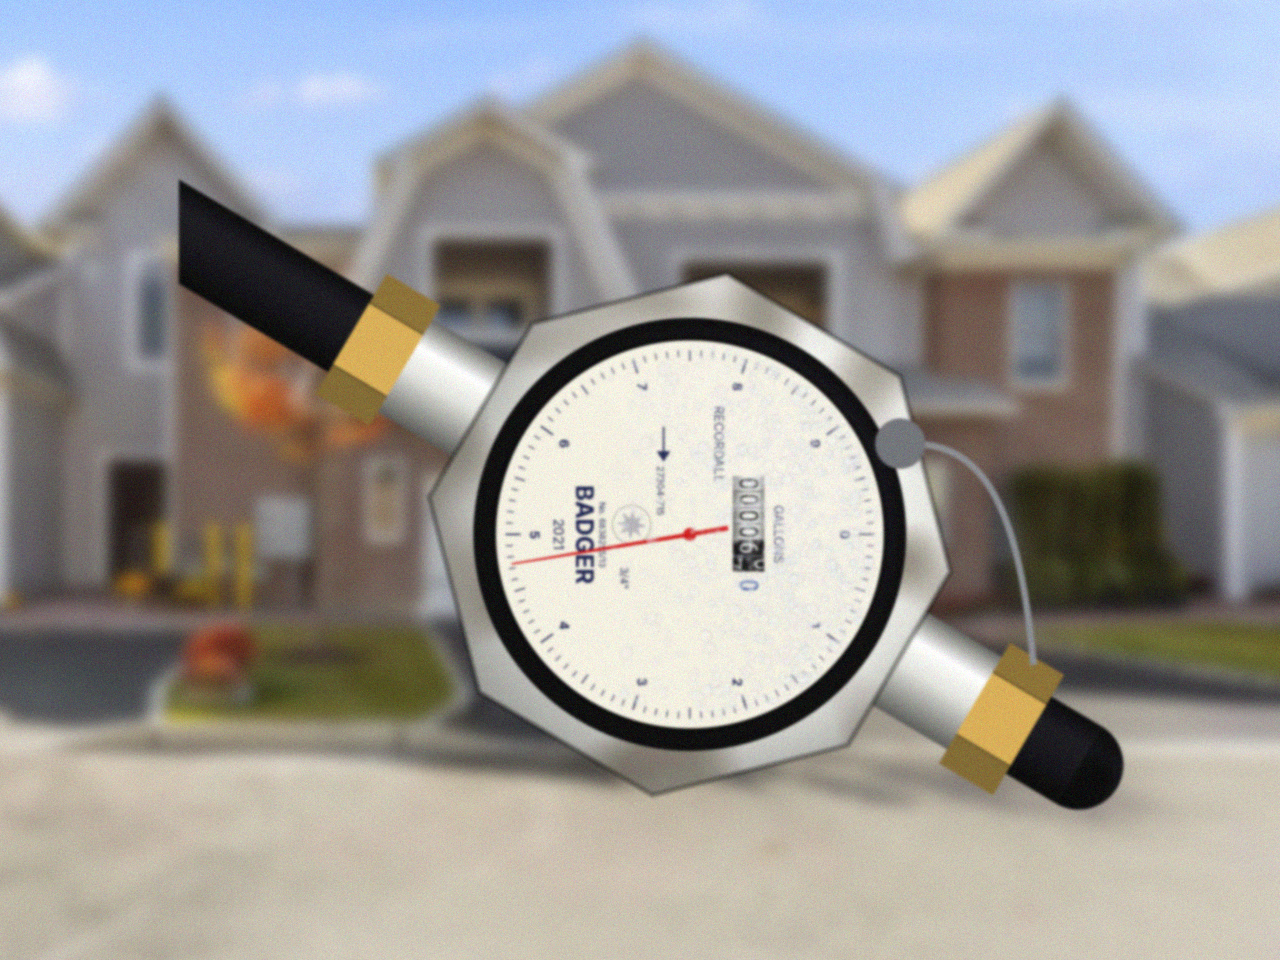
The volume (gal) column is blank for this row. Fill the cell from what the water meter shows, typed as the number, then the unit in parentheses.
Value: 664.7 (gal)
